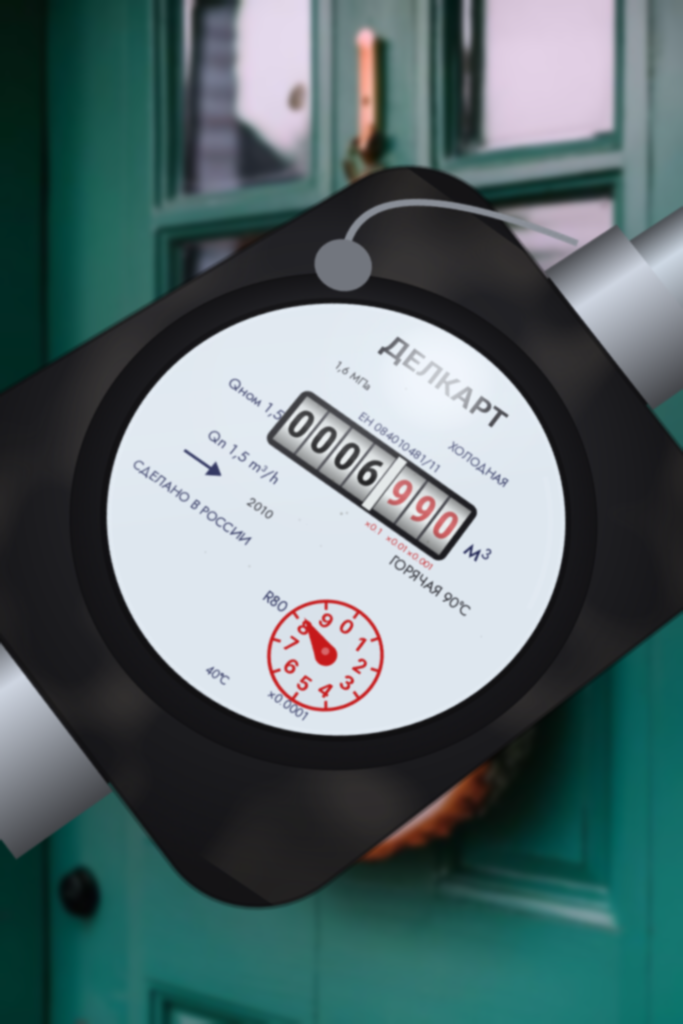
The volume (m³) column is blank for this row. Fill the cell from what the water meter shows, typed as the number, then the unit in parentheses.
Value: 6.9908 (m³)
